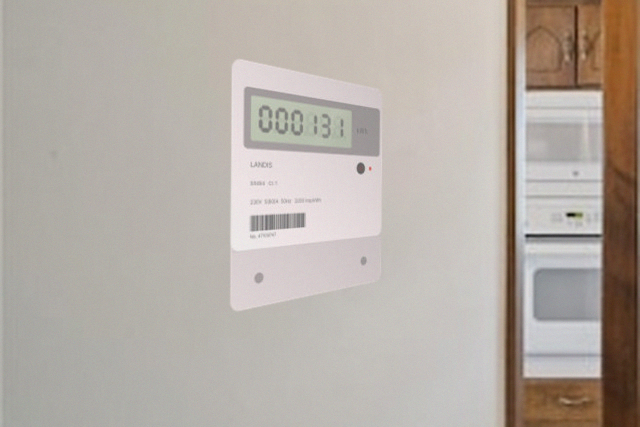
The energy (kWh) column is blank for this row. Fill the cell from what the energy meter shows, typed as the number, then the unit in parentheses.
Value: 131 (kWh)
